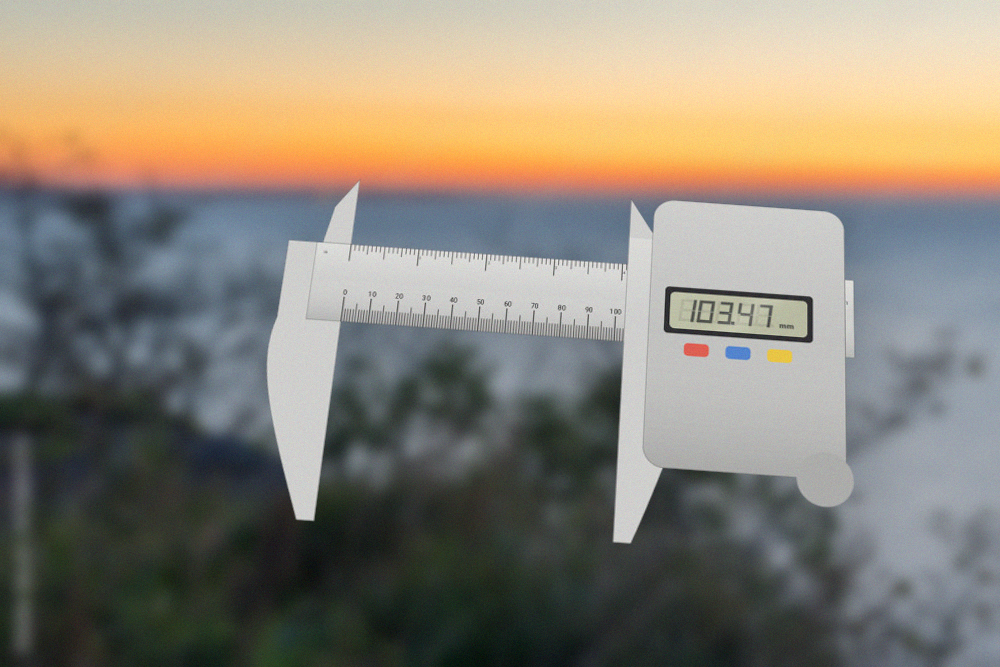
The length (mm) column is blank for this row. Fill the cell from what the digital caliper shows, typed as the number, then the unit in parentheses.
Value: 103.47 (mm)
